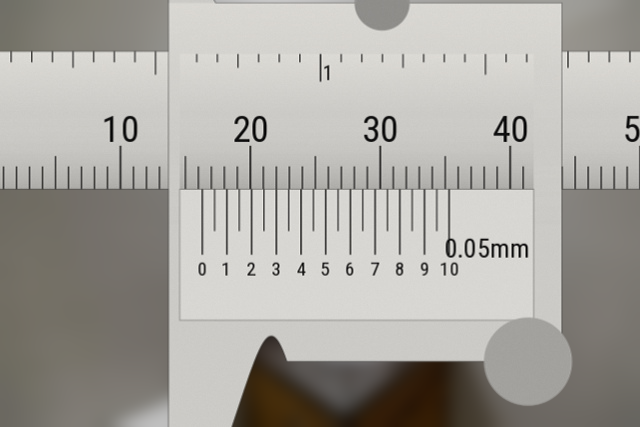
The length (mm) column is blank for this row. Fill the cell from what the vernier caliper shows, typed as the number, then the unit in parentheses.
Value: 16.3 (mm)
